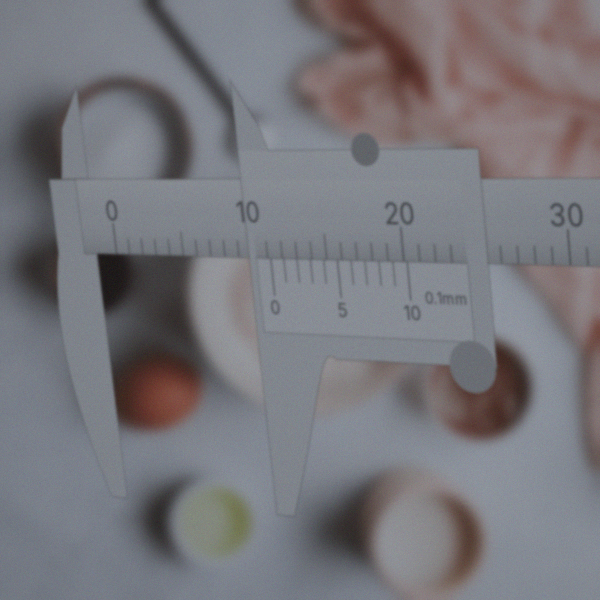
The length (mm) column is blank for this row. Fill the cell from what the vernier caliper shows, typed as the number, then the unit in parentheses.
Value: 11.2 (mm)
